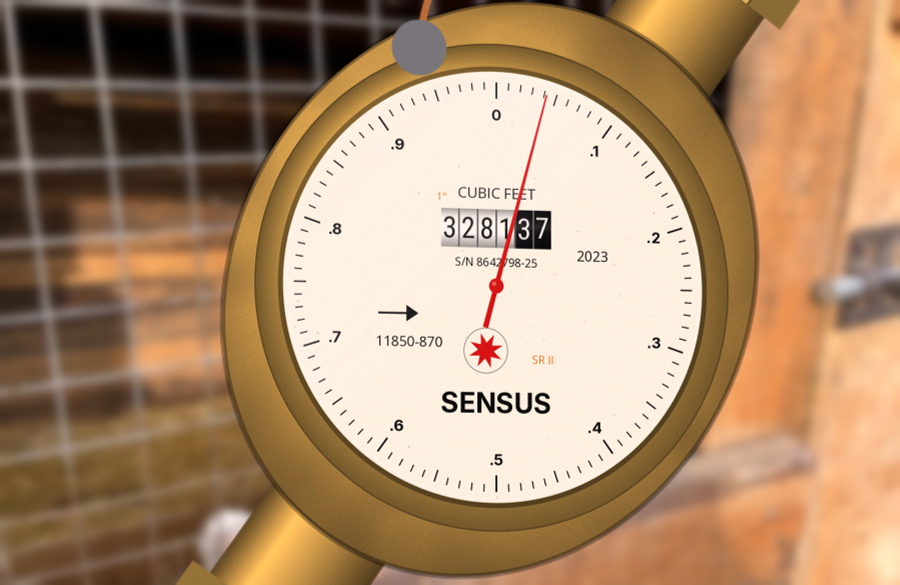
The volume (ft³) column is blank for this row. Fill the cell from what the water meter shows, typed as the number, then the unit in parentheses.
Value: 328137.04 (ft³)
